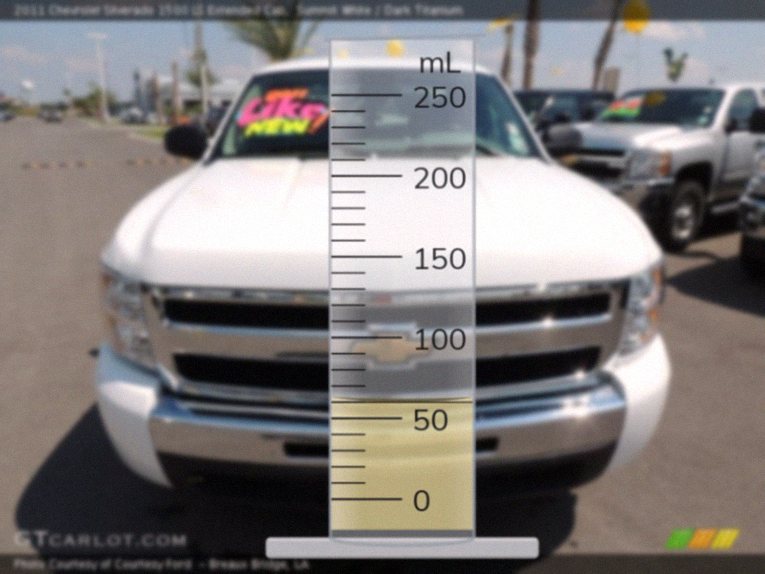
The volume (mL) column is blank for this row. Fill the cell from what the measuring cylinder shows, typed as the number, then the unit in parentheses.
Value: 60 (mL)
